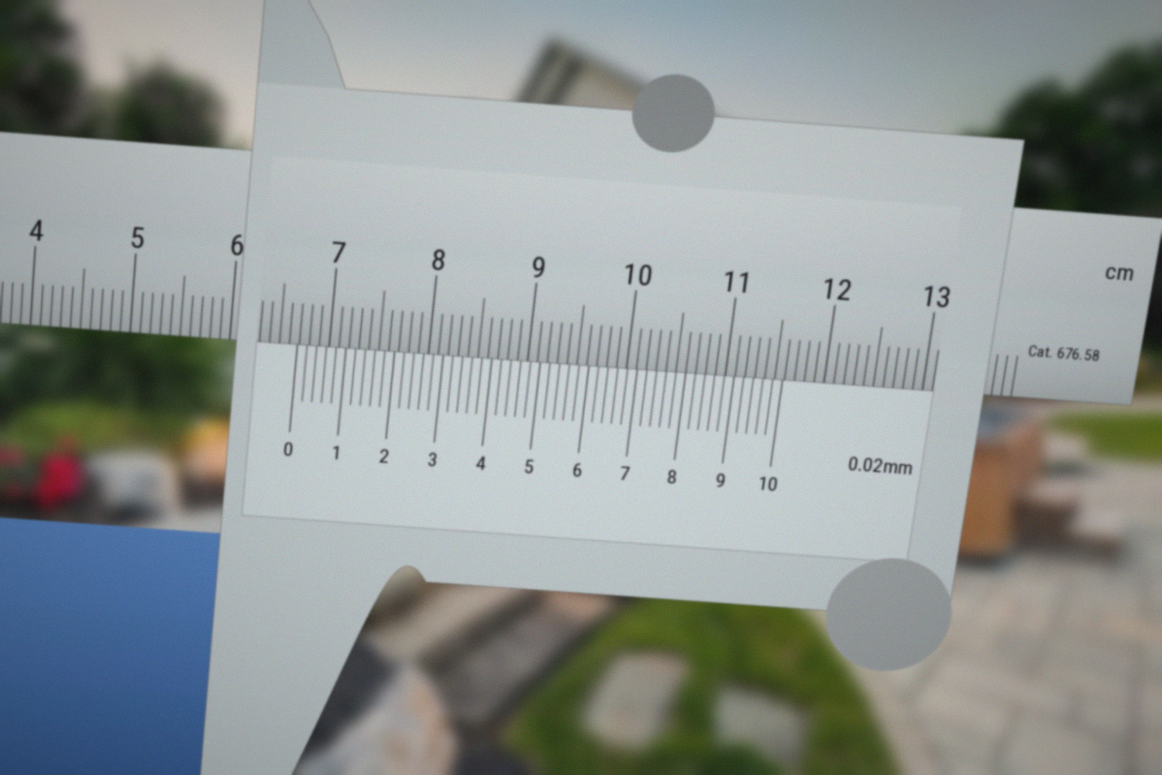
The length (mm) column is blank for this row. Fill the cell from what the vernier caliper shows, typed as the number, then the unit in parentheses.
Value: 66.8 (mm)
